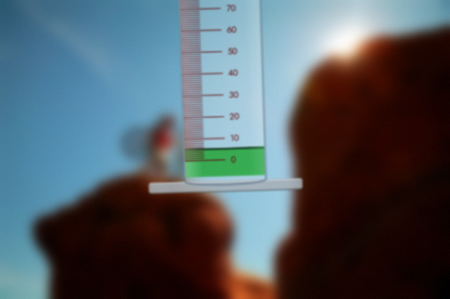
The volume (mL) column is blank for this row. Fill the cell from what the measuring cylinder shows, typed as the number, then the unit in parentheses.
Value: 5 (mL)
